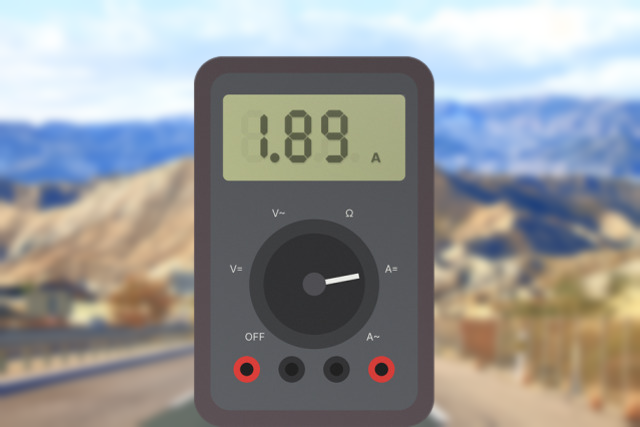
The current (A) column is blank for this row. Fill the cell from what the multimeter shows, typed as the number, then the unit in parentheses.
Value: 1.89 (A)
